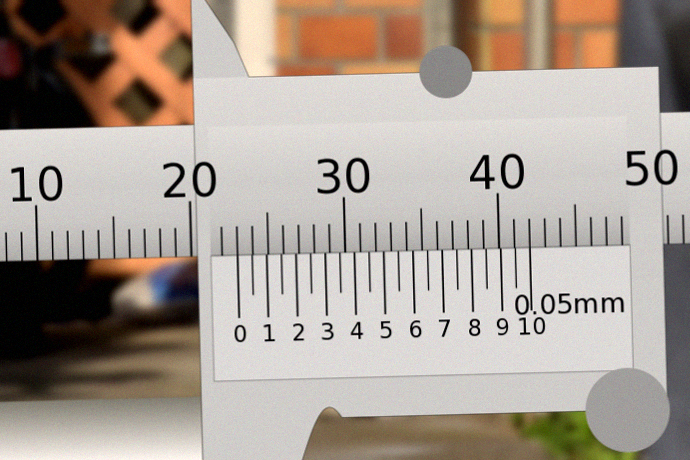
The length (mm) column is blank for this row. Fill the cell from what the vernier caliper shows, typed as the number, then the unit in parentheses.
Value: 23.0 (mm)
